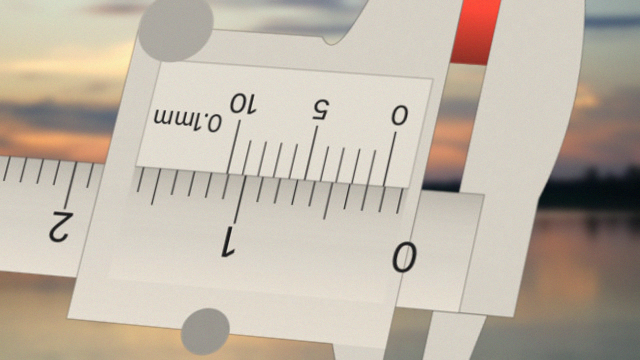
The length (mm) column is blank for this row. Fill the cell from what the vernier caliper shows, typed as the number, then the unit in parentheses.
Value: 2.1 (mm)
